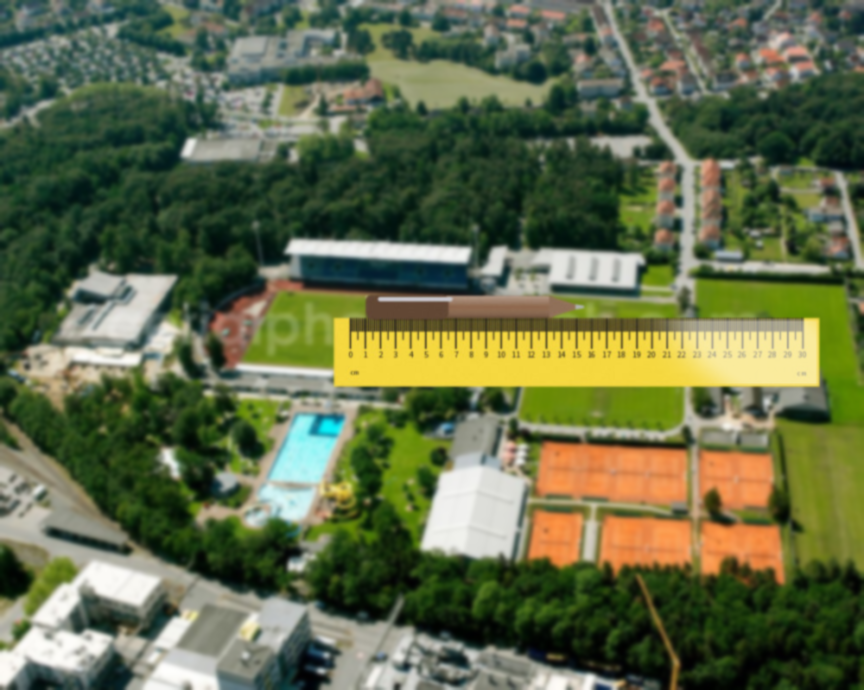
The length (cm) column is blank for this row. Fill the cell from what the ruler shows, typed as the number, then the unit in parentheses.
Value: 14.5 (cm)
